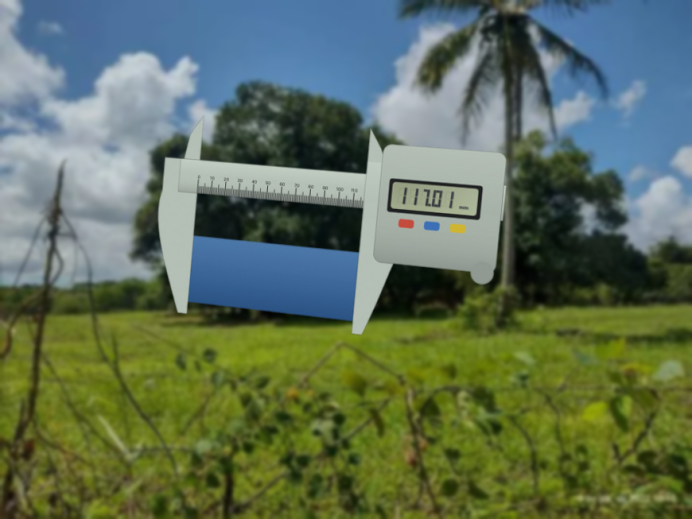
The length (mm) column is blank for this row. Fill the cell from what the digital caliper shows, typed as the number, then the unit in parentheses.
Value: 117.01 (mm)
